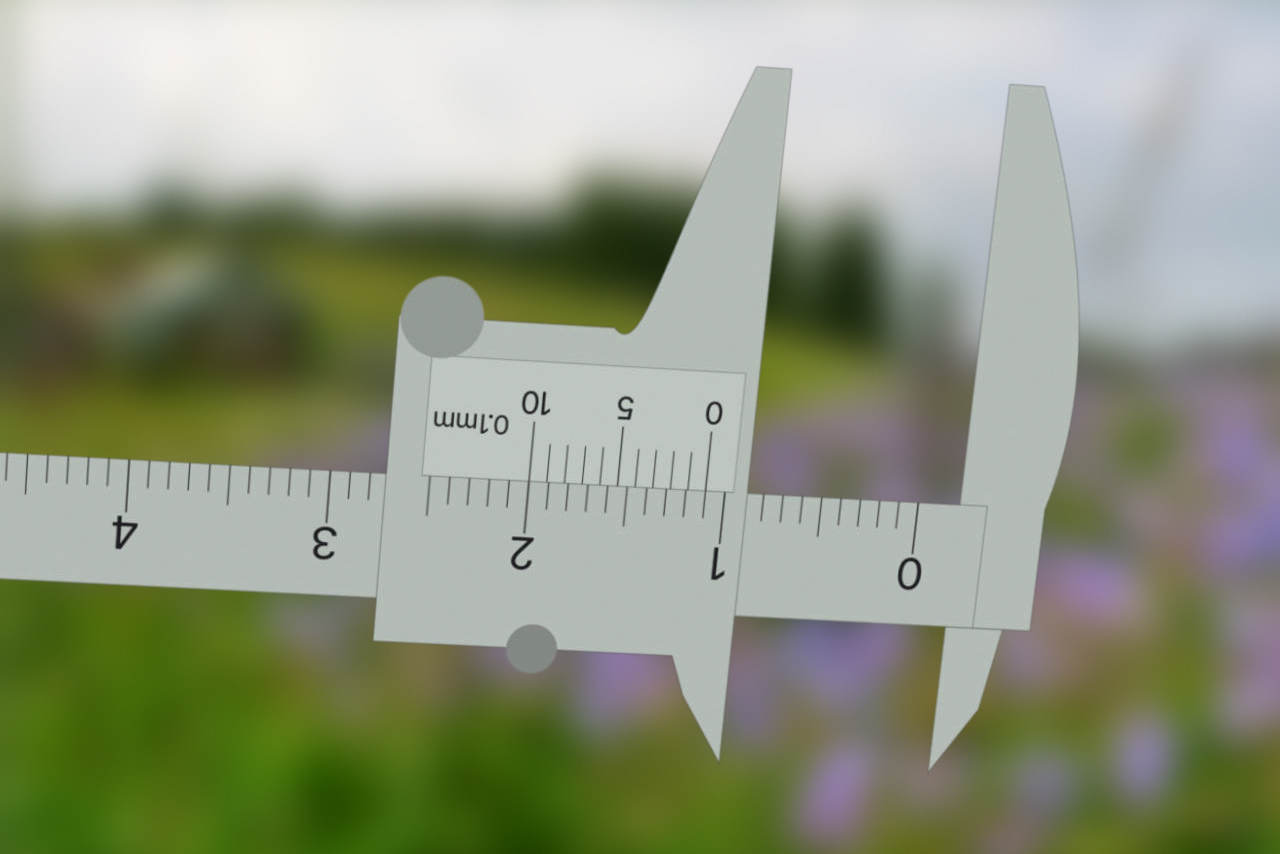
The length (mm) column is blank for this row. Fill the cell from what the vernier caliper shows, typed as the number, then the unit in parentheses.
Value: 11.0 (mm)
